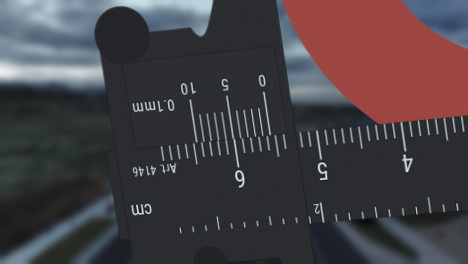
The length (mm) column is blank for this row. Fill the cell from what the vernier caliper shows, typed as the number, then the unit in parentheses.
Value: 55.6 (mm)
